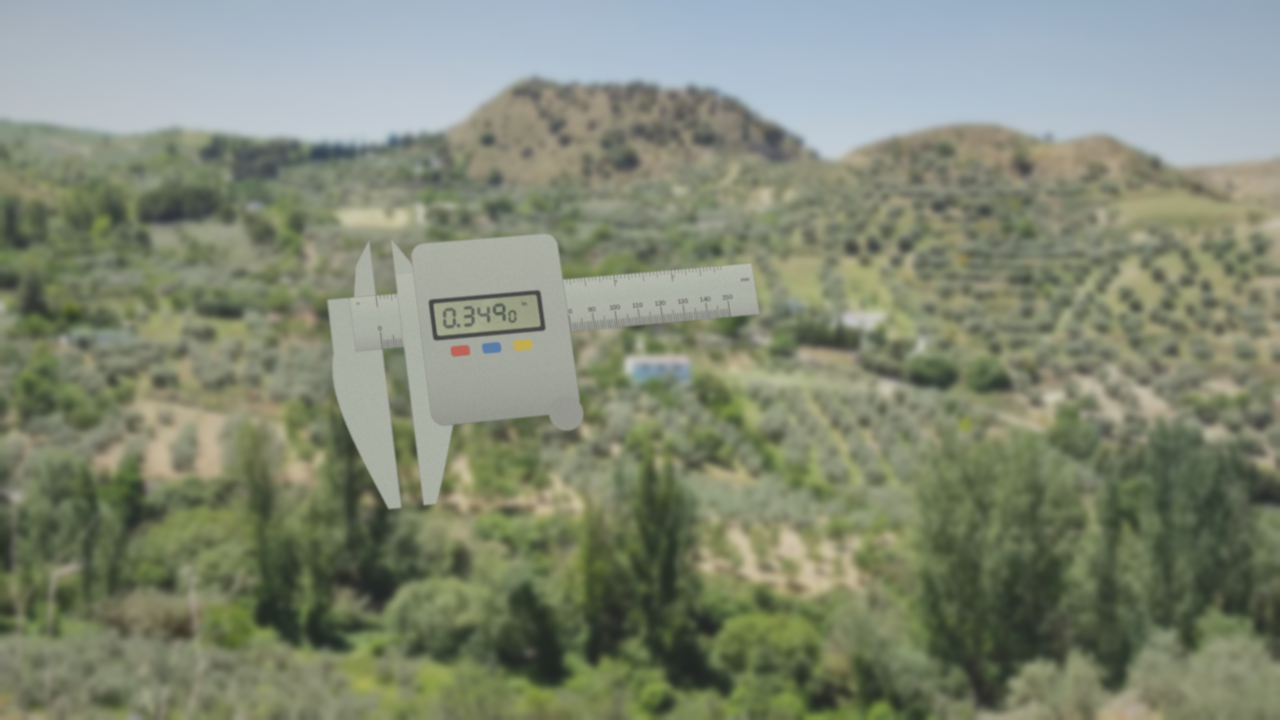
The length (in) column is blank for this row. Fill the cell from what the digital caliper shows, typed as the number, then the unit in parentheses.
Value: 0.3490 (in)
